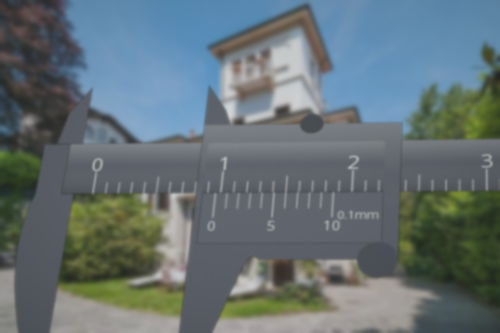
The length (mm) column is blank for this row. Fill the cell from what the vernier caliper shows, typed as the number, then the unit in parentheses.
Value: 9.6 (mm)
